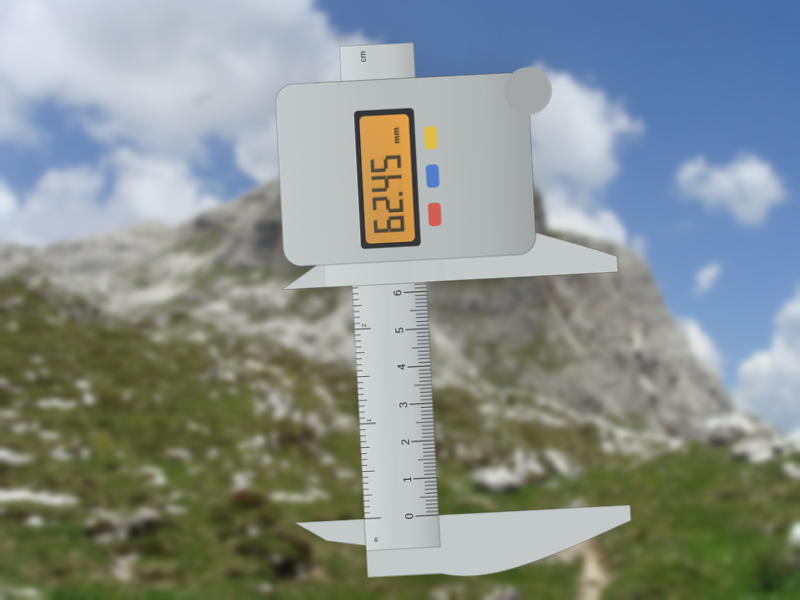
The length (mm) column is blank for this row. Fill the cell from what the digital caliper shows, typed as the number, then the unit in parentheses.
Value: 62.45 (mm)
